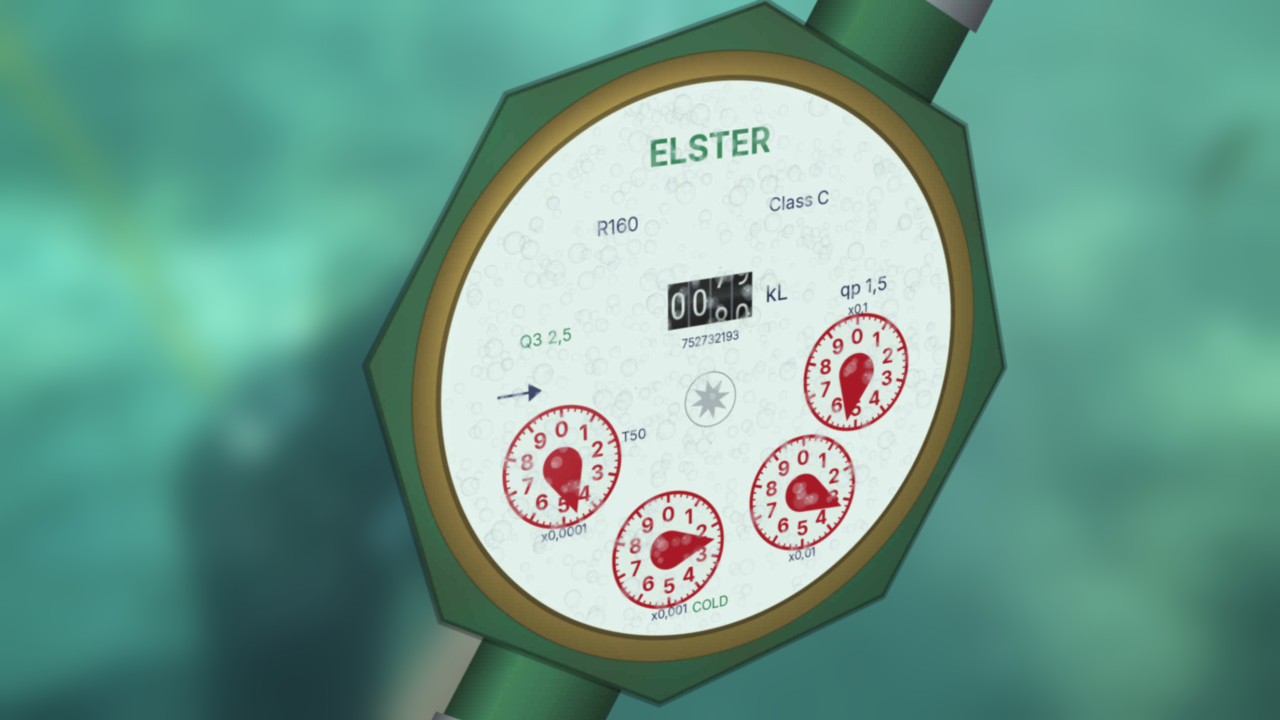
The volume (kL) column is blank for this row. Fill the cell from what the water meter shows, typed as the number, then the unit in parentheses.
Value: 79.5324 (kL)
